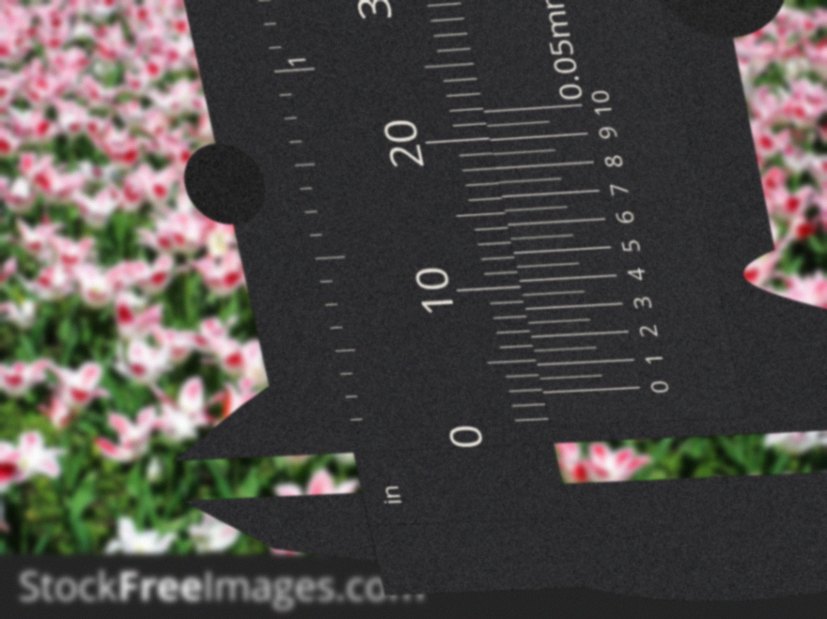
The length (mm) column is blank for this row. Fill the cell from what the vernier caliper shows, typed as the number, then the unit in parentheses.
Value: 2.8 (mm)
